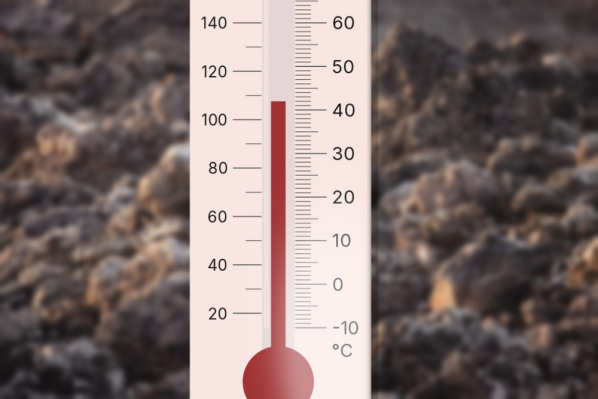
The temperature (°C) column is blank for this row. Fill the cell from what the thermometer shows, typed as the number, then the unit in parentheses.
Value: 42 (°C)
